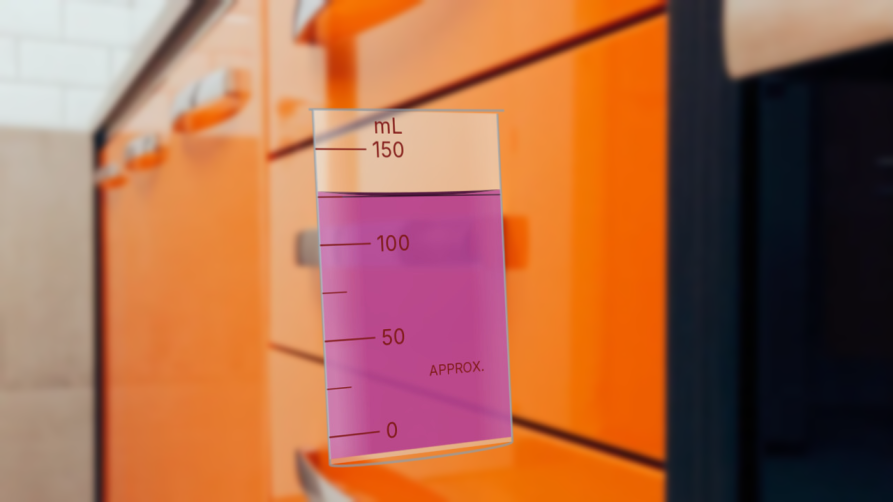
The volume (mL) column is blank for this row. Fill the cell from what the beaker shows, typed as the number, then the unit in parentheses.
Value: 125 (mL)
